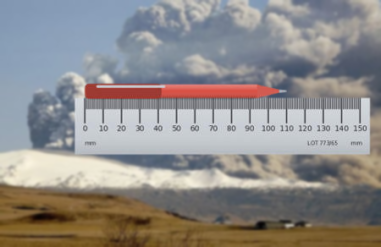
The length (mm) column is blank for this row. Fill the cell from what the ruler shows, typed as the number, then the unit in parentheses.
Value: 110 (mm)
